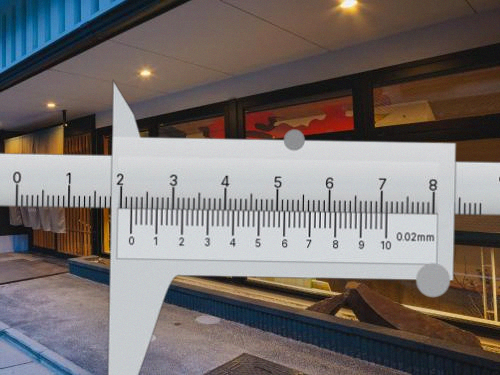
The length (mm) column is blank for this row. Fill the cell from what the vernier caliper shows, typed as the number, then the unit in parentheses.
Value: 22.0 (mm)
